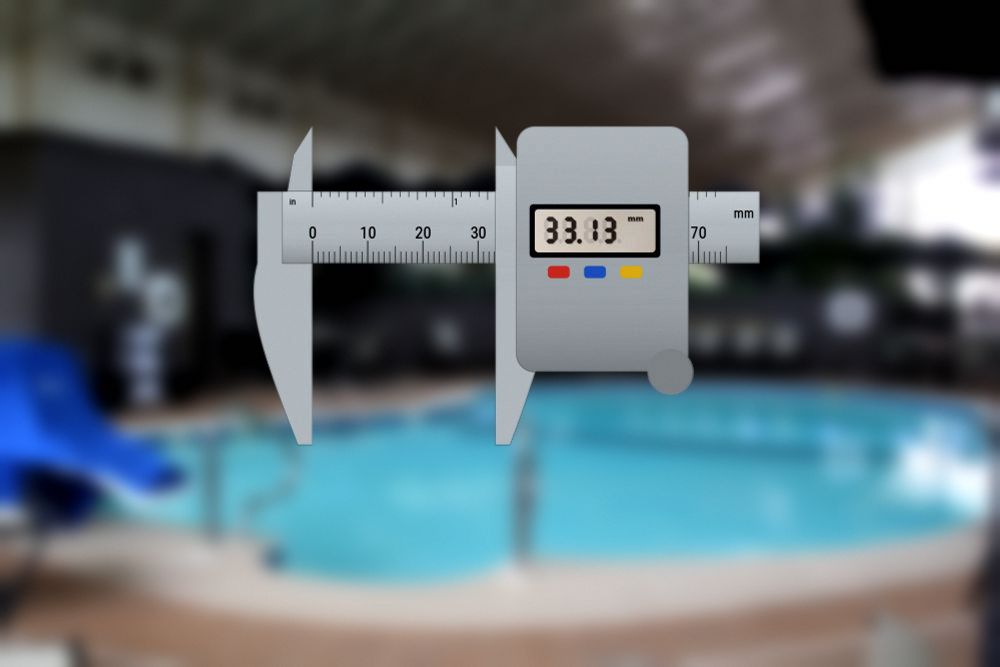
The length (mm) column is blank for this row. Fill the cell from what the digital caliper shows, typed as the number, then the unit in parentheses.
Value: 33.13 (mm)
